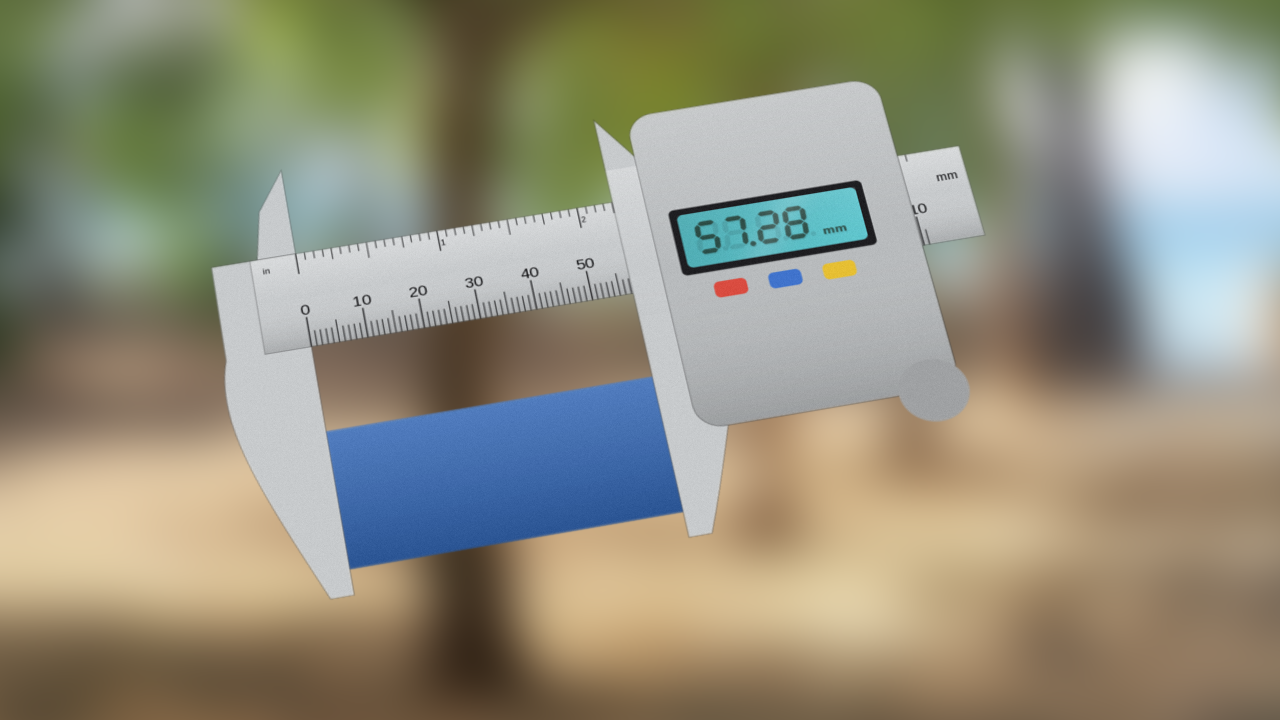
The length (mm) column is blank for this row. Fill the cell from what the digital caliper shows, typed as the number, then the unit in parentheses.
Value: 57.28 (mm)
